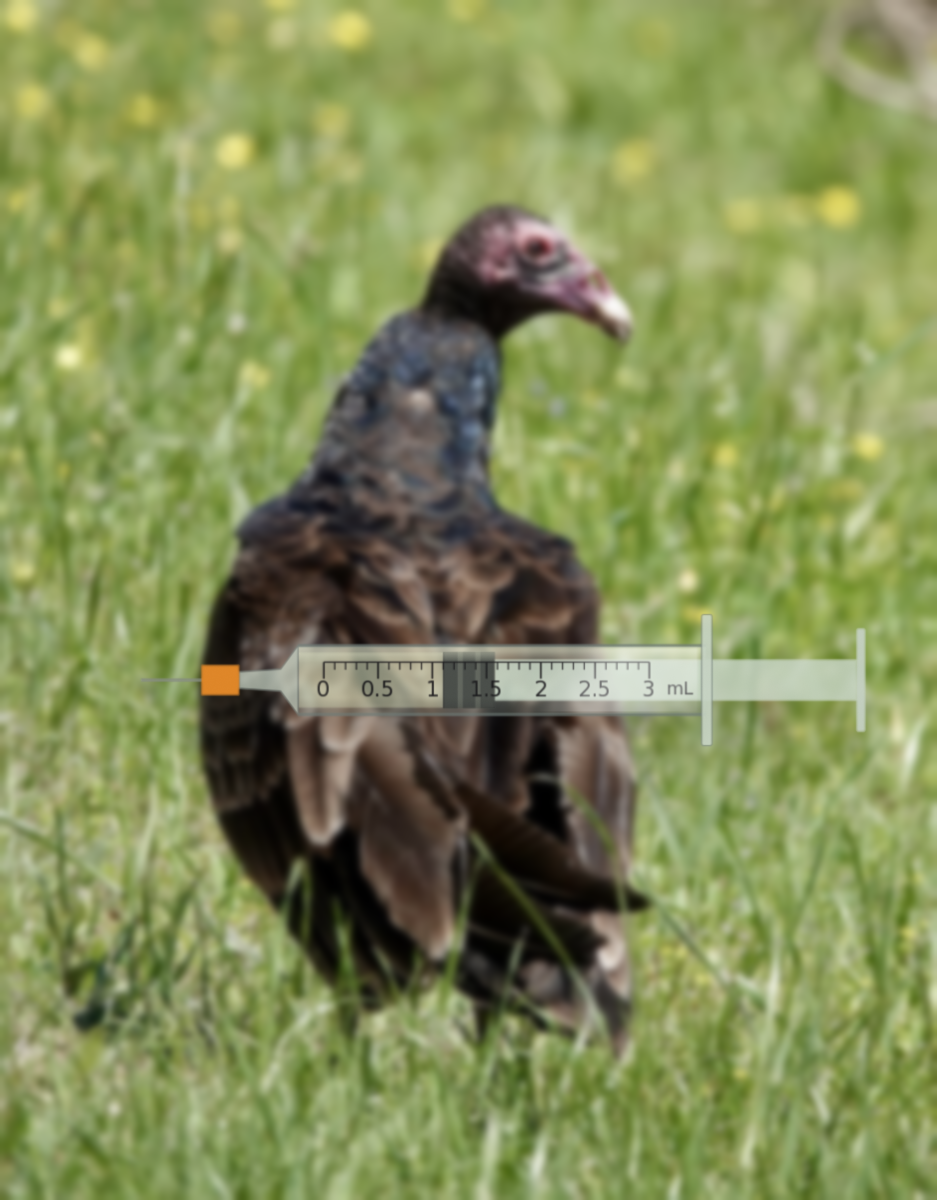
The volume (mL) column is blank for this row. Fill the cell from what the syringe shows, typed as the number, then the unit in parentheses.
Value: 1.1 (mL)
